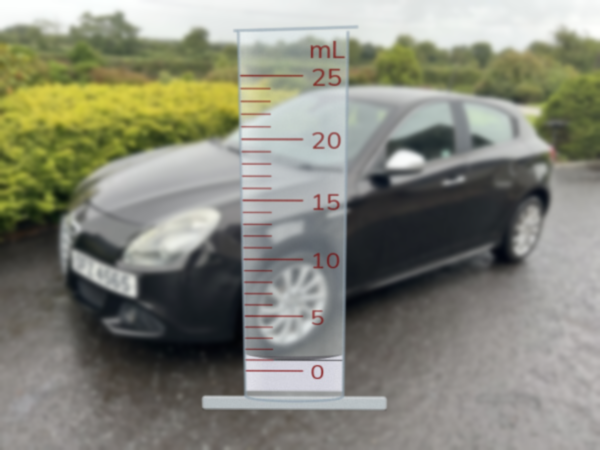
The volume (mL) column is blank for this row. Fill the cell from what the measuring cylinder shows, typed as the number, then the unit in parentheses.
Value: 1 (mL)
